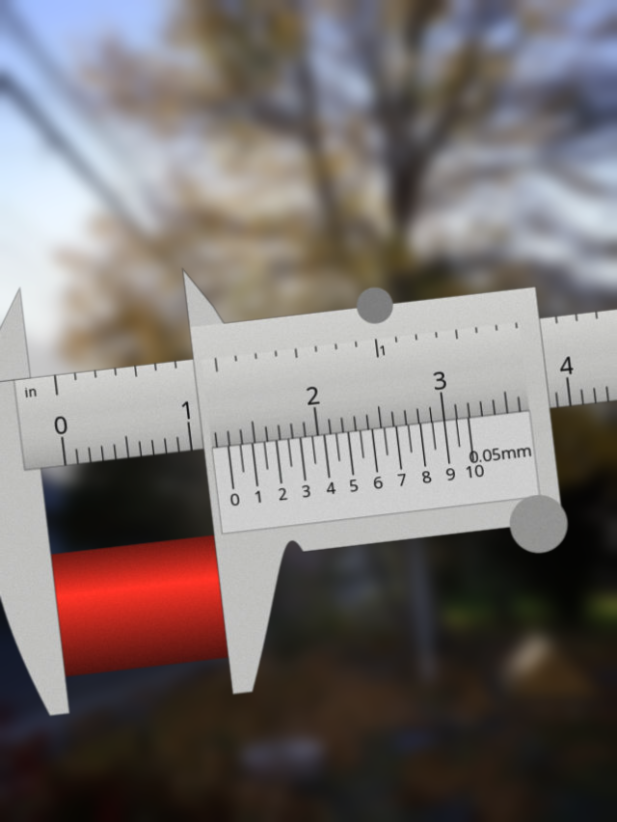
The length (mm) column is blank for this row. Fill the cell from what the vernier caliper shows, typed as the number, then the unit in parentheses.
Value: 12.9 (mm)
